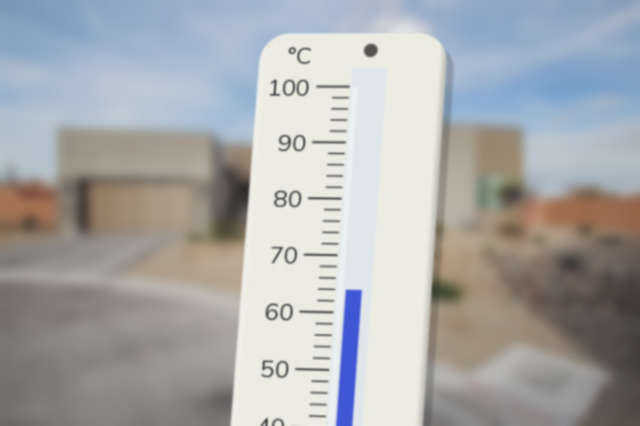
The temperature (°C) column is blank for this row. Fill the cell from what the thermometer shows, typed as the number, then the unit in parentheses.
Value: 64 (°C)
